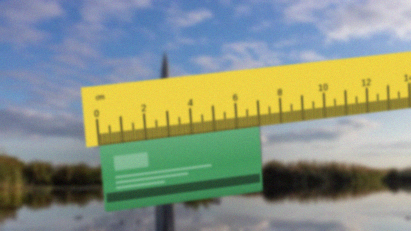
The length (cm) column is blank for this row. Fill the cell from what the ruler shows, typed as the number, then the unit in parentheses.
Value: 7 (cm)
